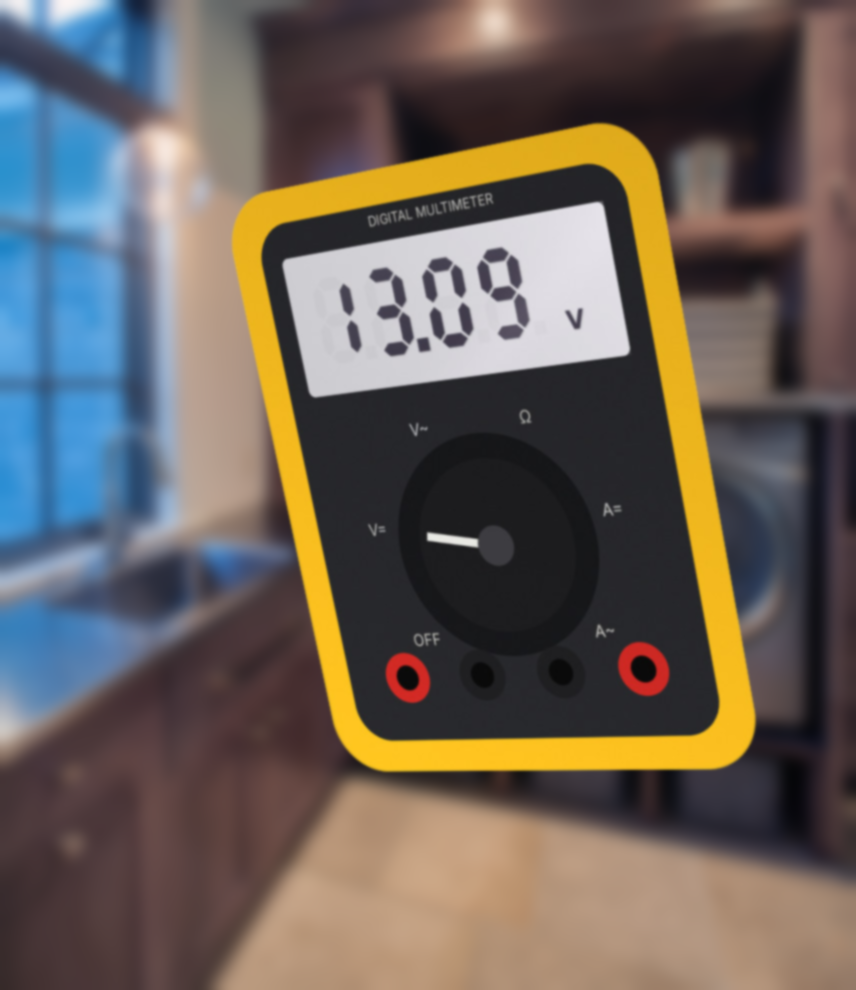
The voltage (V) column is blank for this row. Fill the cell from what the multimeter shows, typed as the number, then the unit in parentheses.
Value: 13.09 (V)
